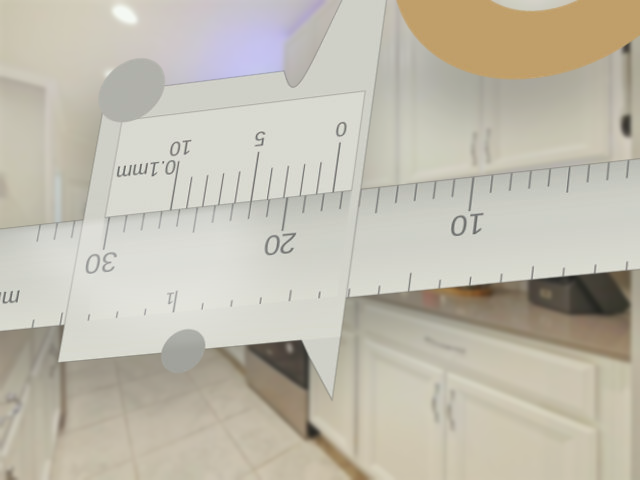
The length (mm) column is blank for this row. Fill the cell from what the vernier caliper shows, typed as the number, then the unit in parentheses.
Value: 17.5 (mm)
